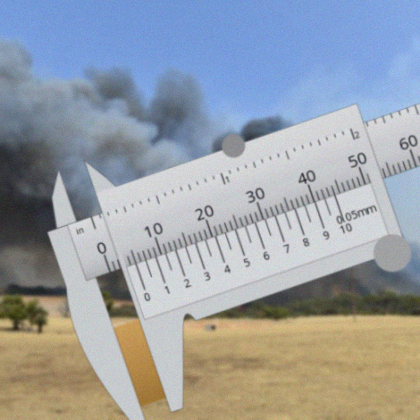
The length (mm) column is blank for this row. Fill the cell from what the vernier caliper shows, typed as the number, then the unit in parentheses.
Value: 5.0 (mm)
